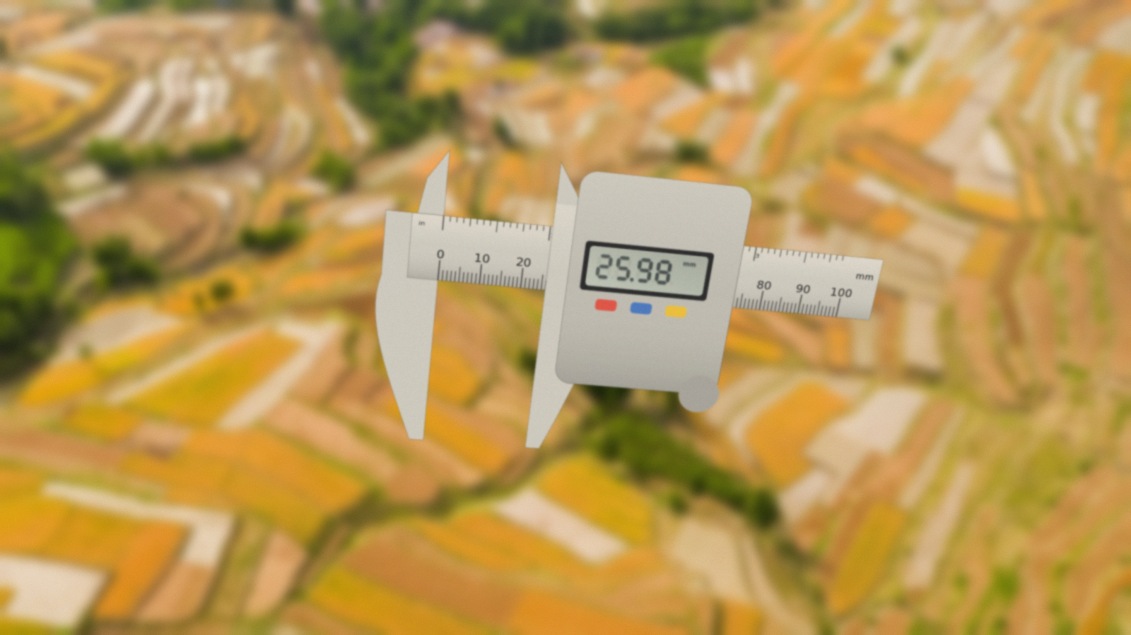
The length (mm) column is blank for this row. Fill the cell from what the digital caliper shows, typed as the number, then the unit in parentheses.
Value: 25.98 (mm)
